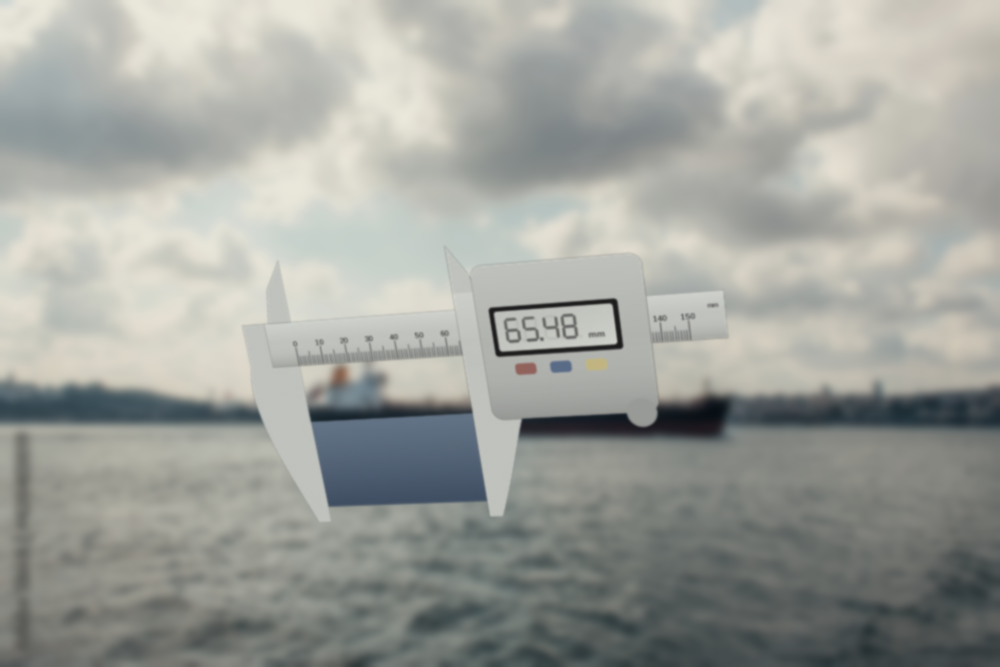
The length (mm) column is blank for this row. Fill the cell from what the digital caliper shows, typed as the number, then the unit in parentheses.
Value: 65.48 (mm)
